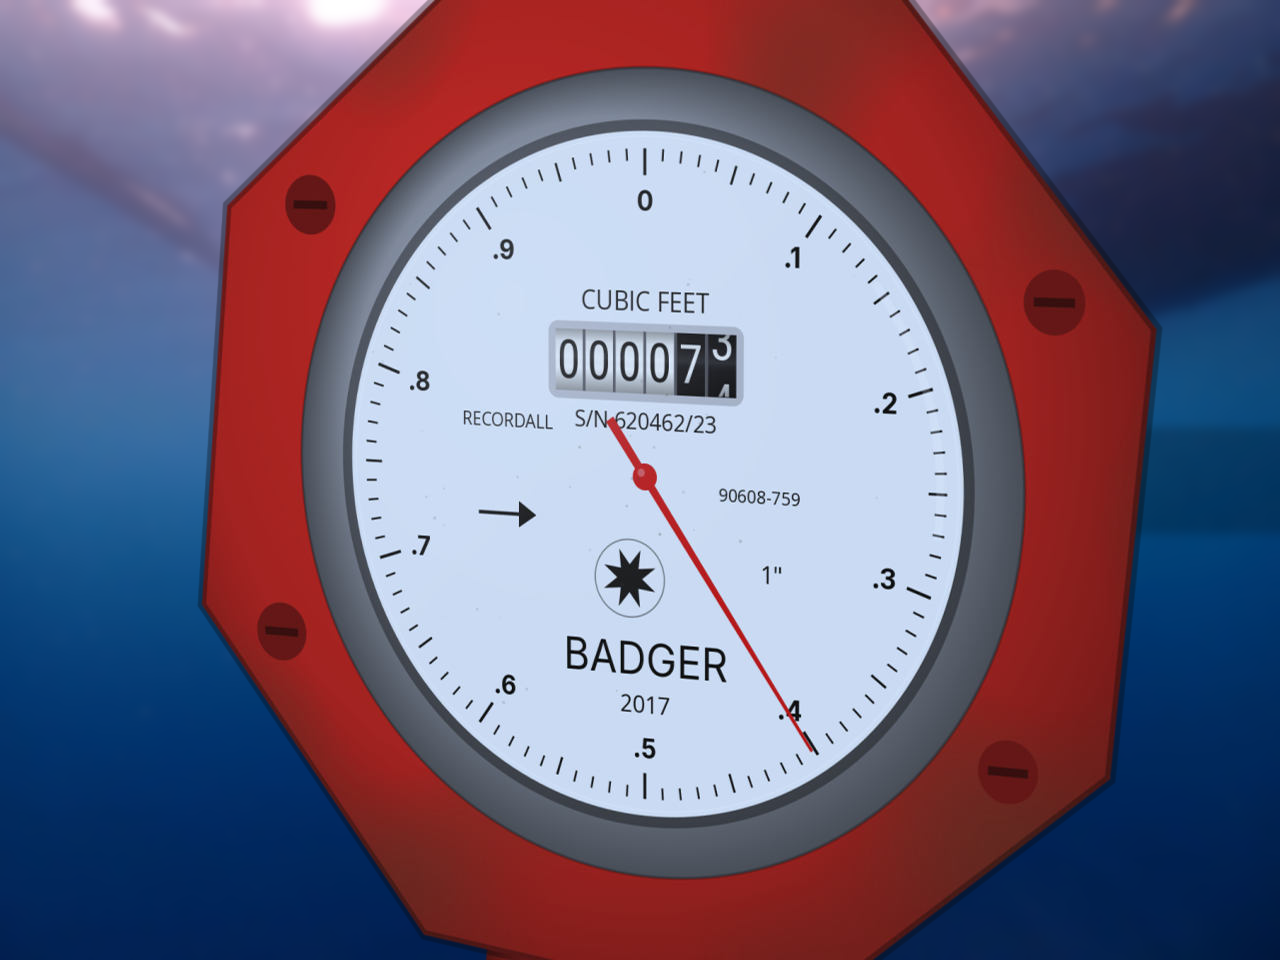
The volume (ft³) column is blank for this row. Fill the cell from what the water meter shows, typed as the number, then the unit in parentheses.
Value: 73.40 (ft³)
